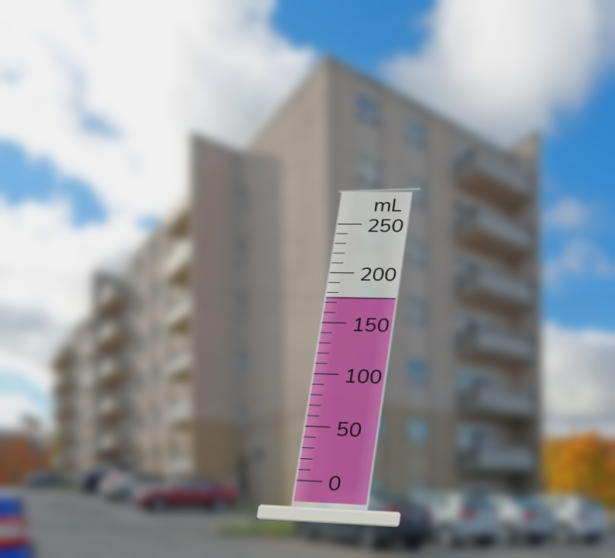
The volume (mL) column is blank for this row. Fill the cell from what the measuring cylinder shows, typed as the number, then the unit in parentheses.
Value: 175 (mL)
